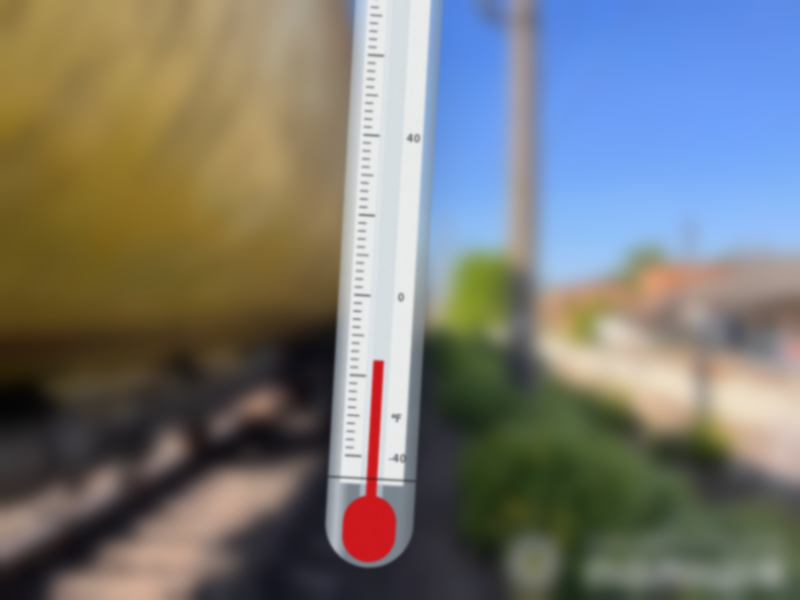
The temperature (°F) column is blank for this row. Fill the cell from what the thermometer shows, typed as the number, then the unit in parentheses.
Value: -16 (°F)
